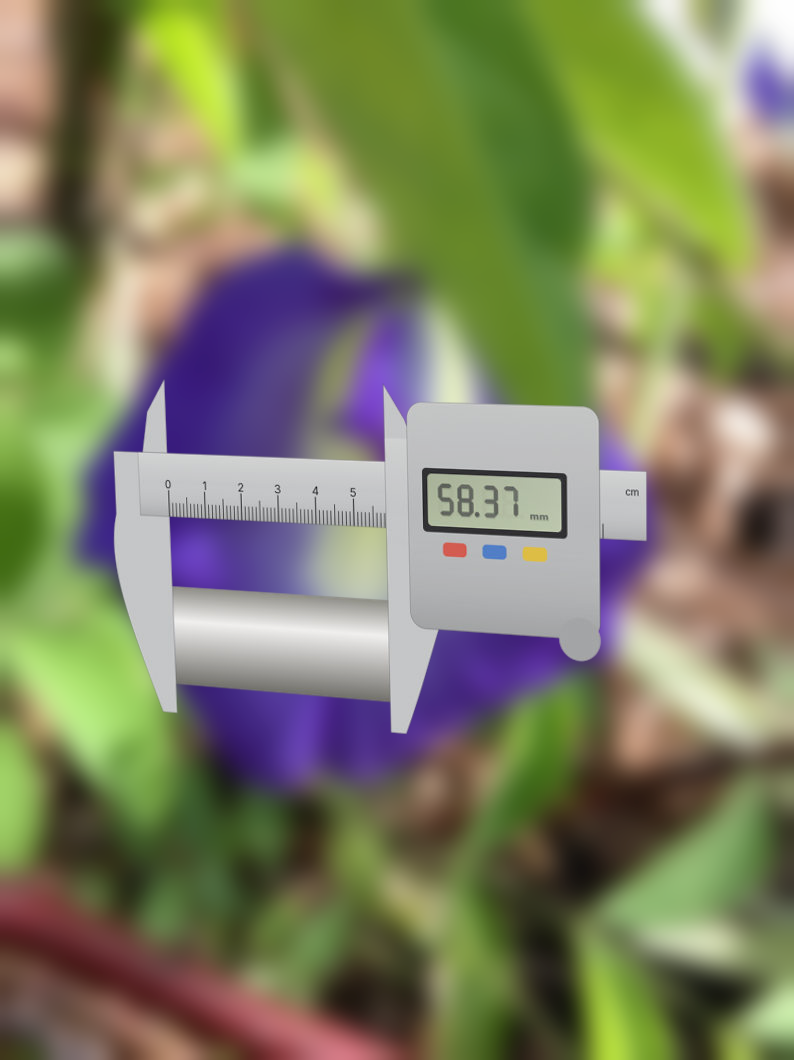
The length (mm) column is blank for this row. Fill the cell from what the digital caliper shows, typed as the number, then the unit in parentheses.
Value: 58.37 (mm)
